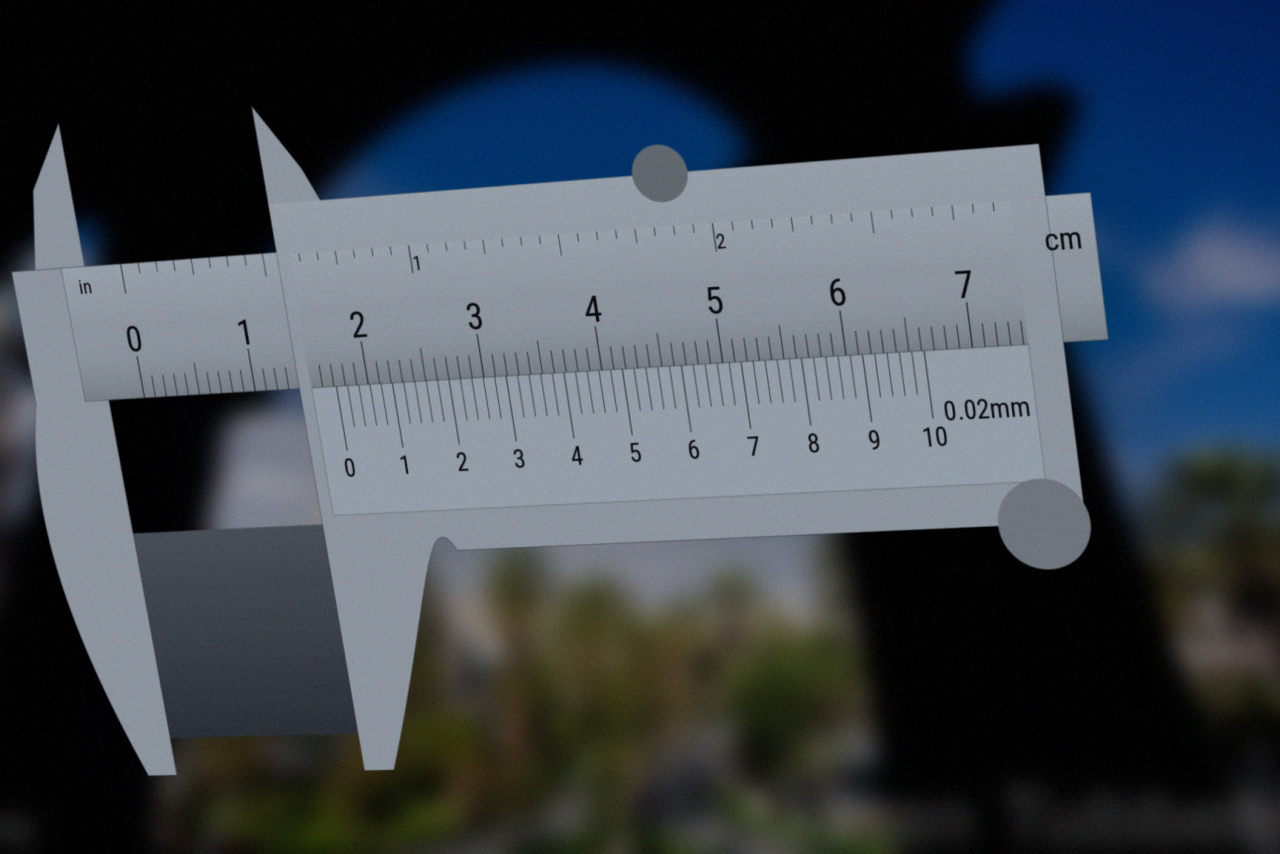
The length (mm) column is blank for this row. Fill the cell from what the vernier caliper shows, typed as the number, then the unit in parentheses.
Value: 17.2 (mm)
